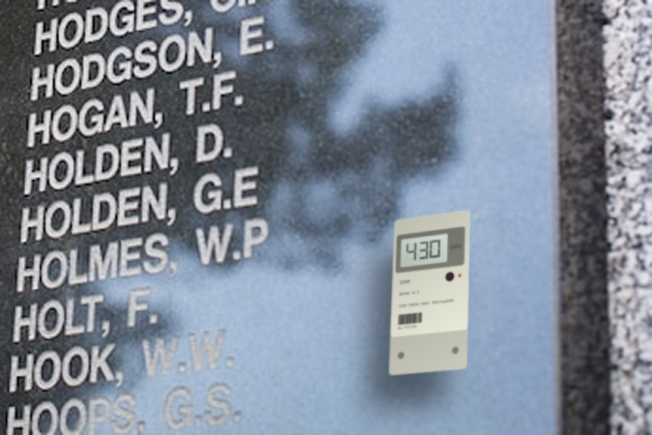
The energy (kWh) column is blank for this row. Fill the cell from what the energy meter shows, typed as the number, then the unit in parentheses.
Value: 430 (kWh)
